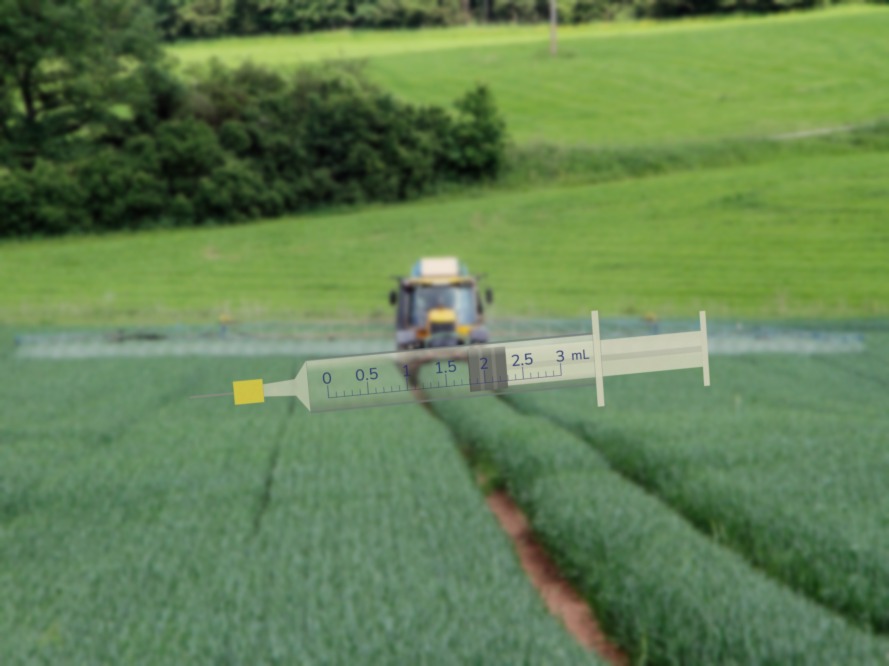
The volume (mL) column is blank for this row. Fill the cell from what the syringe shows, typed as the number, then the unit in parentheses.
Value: 1.8 (mL)
